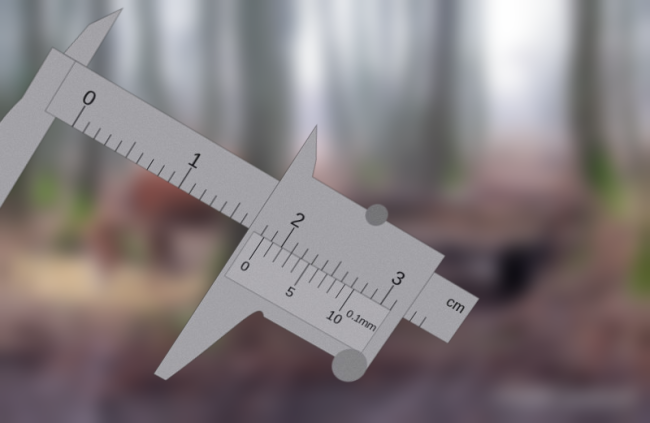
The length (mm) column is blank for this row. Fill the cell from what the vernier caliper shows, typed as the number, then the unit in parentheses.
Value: 18.3 (mm)
